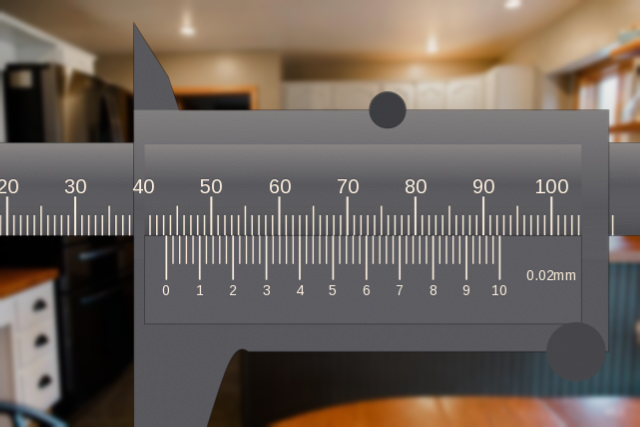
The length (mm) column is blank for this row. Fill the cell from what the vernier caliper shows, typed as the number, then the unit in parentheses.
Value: 43.4 (mm)
